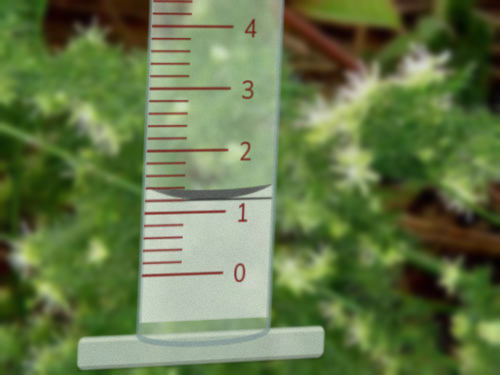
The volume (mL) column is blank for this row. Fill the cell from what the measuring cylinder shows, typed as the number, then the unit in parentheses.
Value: 1.2 (mL)
